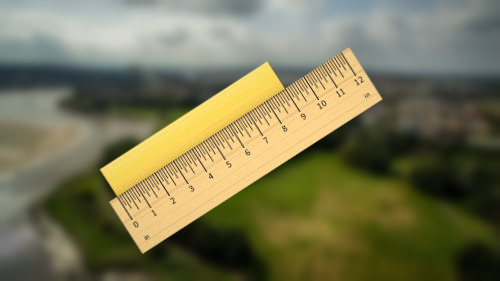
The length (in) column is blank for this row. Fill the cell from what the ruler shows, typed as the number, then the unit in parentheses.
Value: 9 (in)
